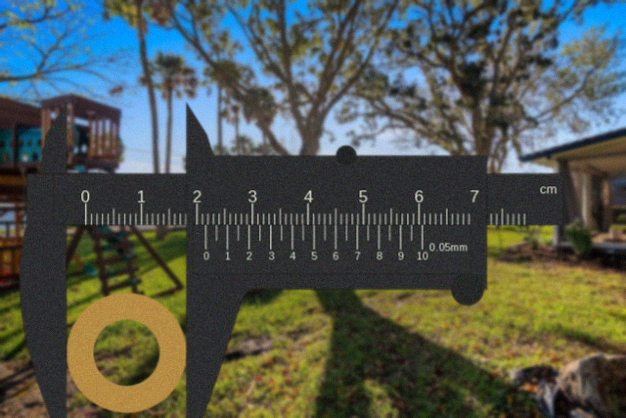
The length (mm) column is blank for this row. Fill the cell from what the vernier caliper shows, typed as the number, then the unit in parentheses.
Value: 21.6 (mm)
